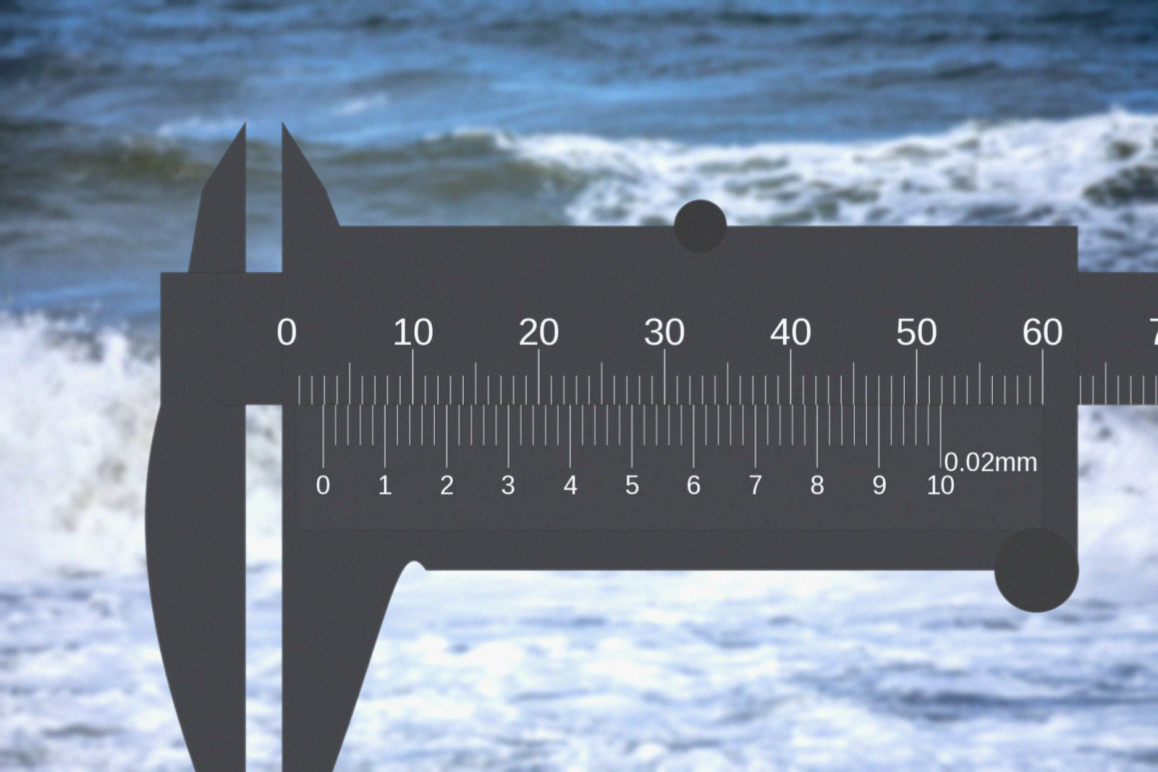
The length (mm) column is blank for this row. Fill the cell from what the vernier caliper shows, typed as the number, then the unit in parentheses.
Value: 2.9 (mm)
